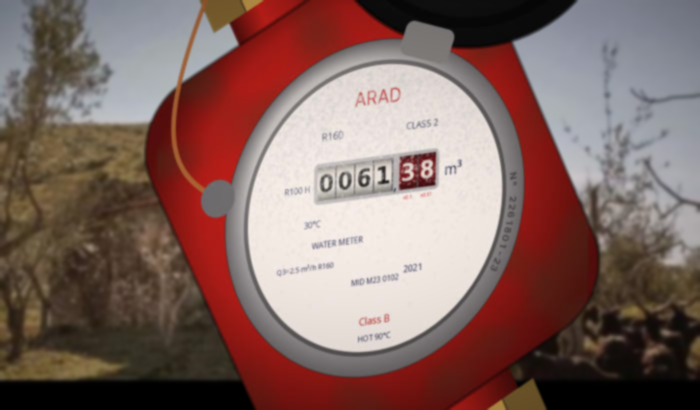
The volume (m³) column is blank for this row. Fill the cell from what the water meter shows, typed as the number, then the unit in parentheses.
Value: 61.38 (m³)
